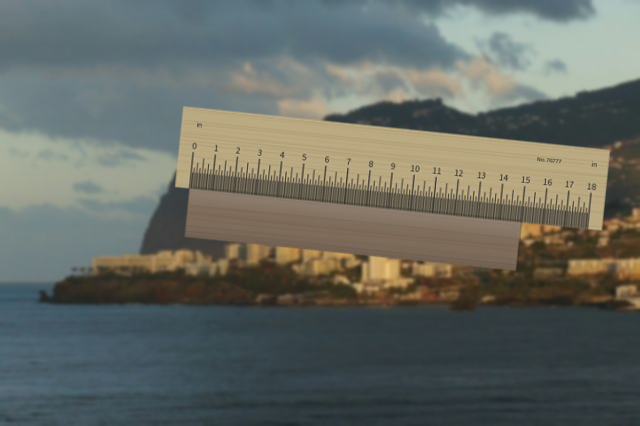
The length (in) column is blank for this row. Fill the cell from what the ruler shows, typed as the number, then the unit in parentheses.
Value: 15 (in)
